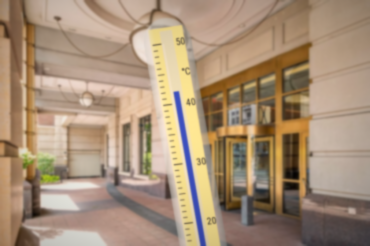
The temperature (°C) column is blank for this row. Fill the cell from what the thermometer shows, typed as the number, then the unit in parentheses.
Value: 42 (°C)
